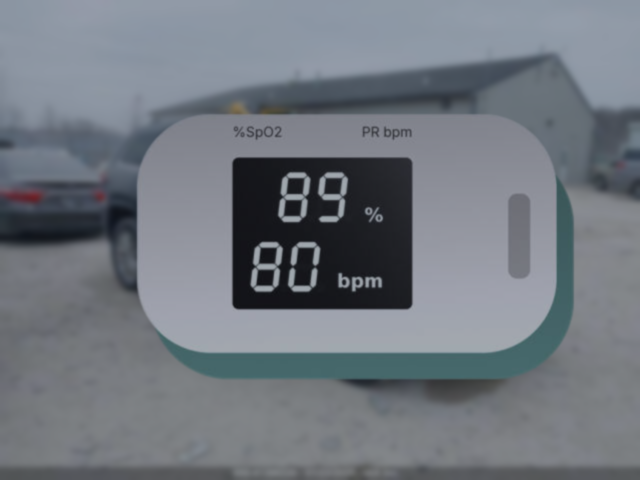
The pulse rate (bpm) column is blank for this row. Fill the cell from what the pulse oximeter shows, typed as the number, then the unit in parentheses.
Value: 80 (bpm)
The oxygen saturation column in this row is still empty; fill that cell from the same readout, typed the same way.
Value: 89 (%)
